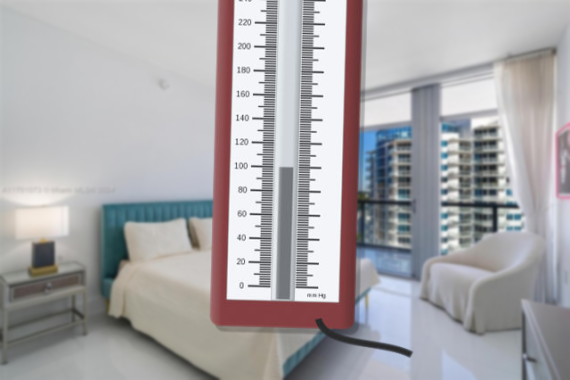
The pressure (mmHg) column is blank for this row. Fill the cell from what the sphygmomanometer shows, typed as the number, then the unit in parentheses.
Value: 100 (mmHg)
